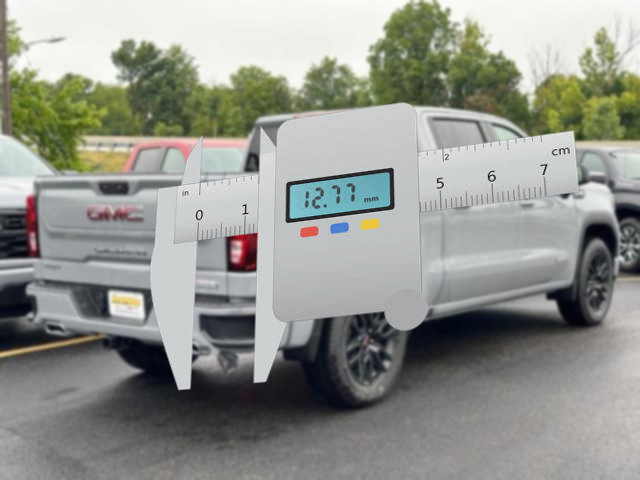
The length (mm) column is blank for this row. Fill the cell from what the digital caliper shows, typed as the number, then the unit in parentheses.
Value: 12.77 (mm)
